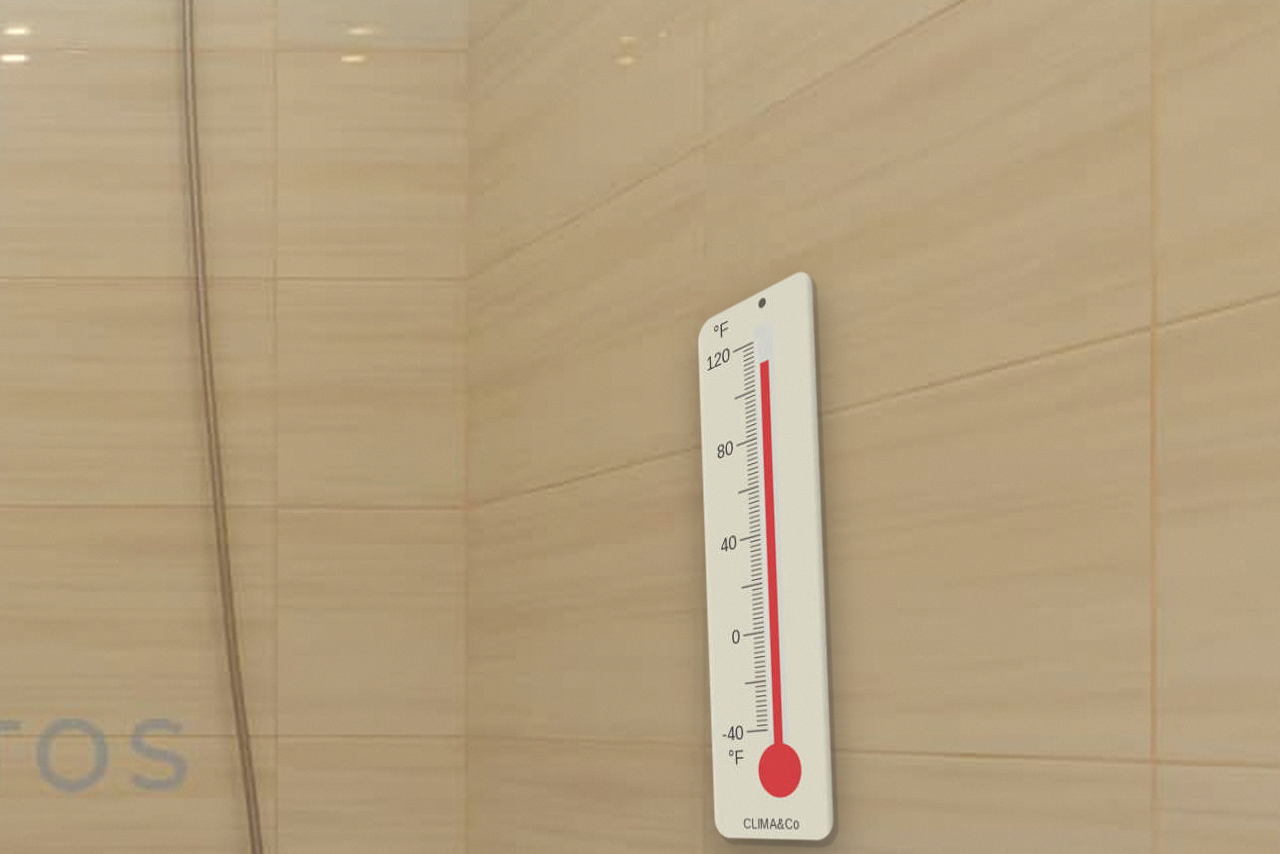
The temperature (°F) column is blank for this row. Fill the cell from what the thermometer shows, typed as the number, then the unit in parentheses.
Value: 110 (°F)
